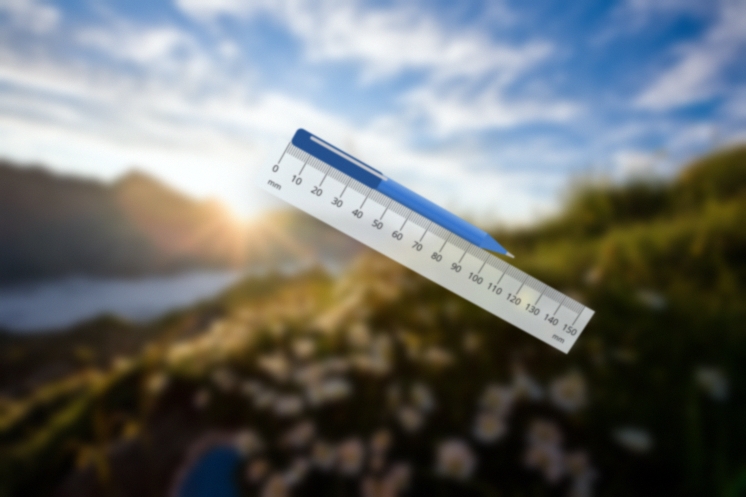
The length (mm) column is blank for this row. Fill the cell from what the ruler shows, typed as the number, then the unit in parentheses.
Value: 110 (mm)
